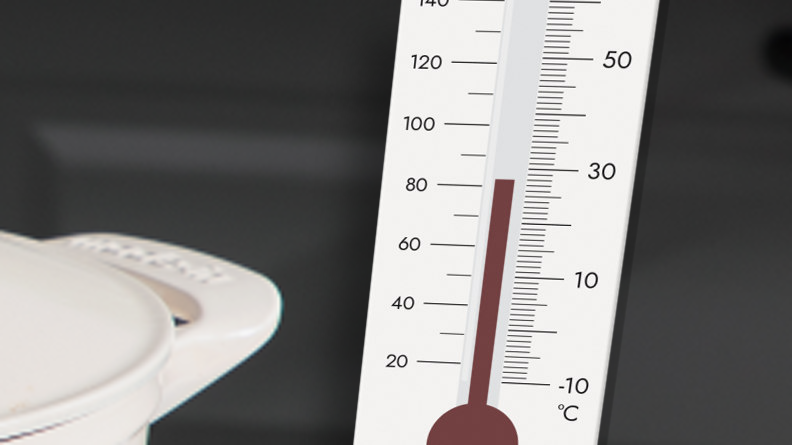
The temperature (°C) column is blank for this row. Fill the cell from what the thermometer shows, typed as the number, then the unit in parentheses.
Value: 28 (°C)
